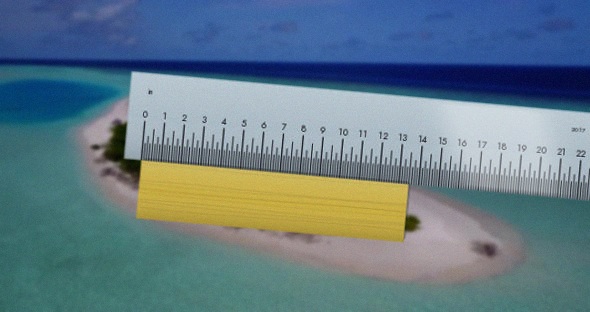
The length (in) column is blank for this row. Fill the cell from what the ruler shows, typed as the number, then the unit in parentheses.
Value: 13.5 (in)
